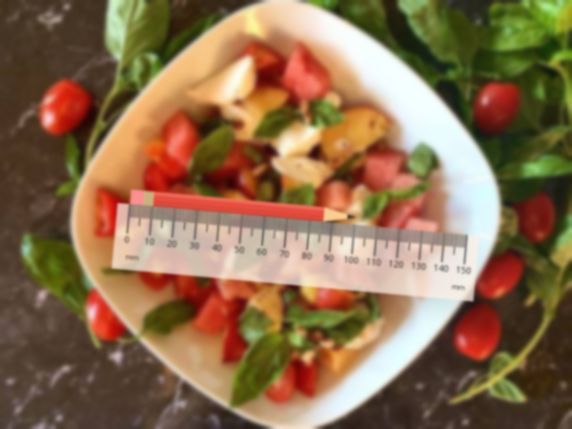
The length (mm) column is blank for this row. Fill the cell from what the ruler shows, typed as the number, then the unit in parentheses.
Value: 100 (mm)
